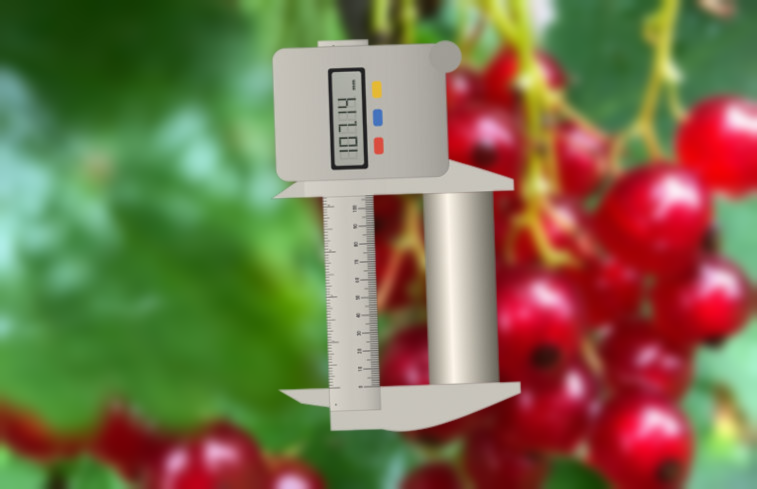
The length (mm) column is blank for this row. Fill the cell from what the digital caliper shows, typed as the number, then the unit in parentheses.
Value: 107.14 (mm)
